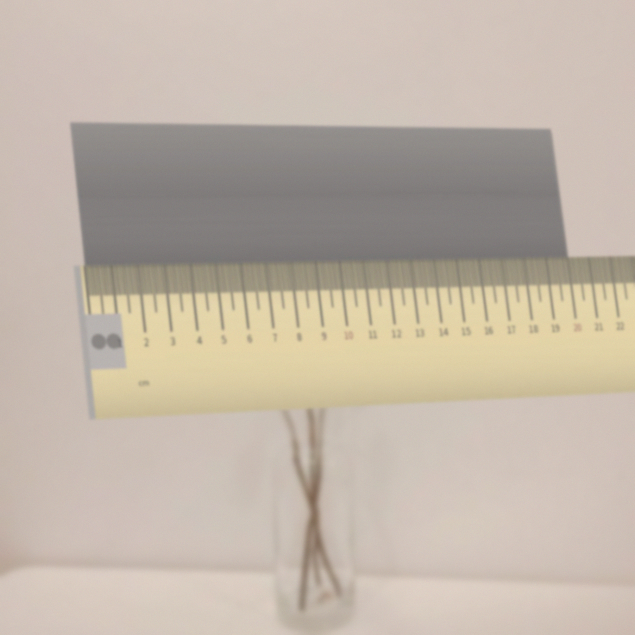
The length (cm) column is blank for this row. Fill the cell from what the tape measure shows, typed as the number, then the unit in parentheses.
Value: 20 (cm)
